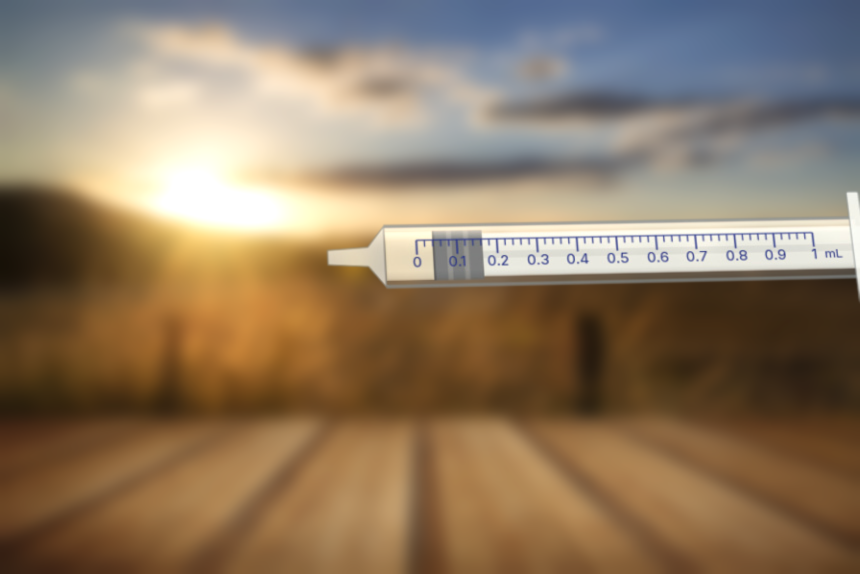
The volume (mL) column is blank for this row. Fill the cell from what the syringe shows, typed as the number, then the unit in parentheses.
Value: 0.04 (mL)
